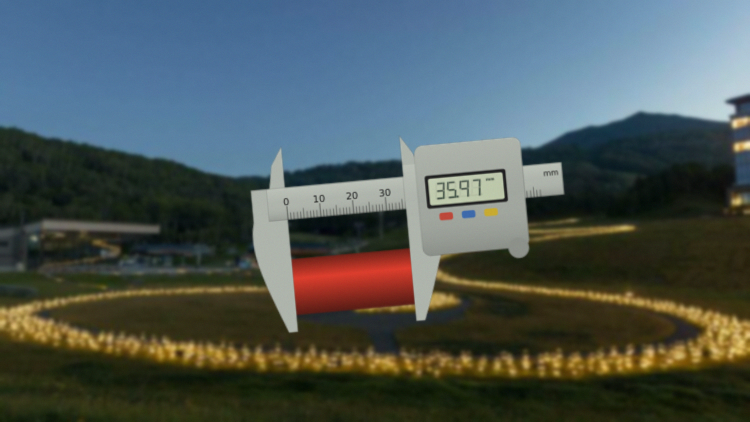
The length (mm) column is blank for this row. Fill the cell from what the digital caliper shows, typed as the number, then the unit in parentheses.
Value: 35.97 (mm)
